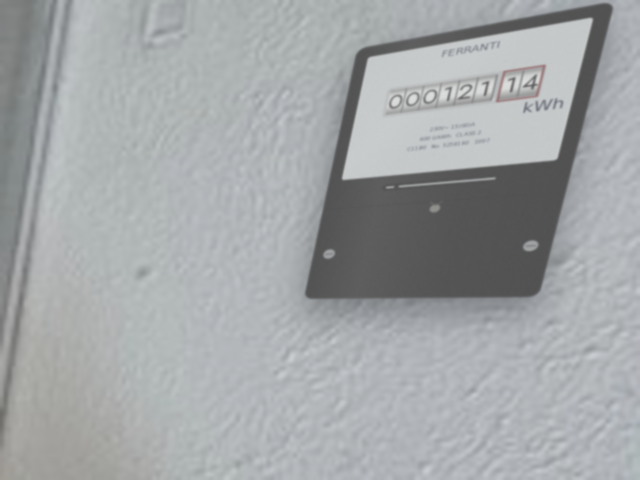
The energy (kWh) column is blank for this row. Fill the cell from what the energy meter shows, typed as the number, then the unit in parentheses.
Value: 121.14 (kWh)
